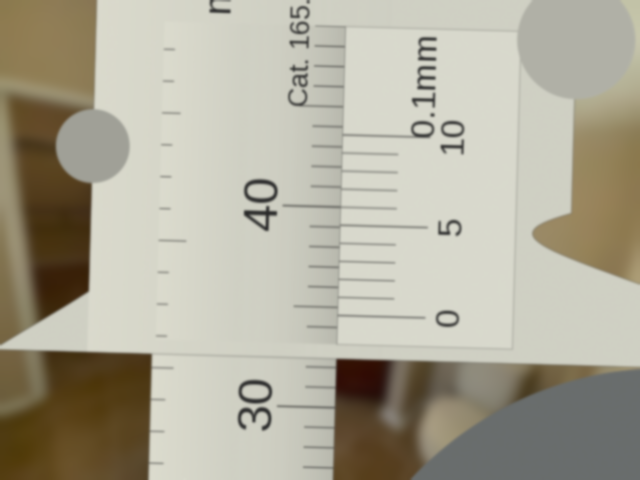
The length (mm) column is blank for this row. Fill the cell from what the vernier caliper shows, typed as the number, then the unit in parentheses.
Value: 34.6 (mm)
